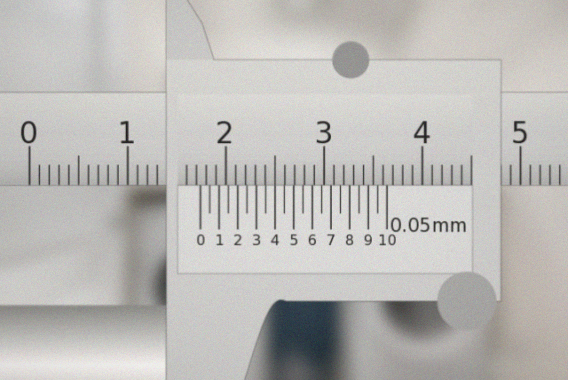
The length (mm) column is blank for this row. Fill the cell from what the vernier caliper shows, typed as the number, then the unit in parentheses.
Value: 17.4 (mm)
